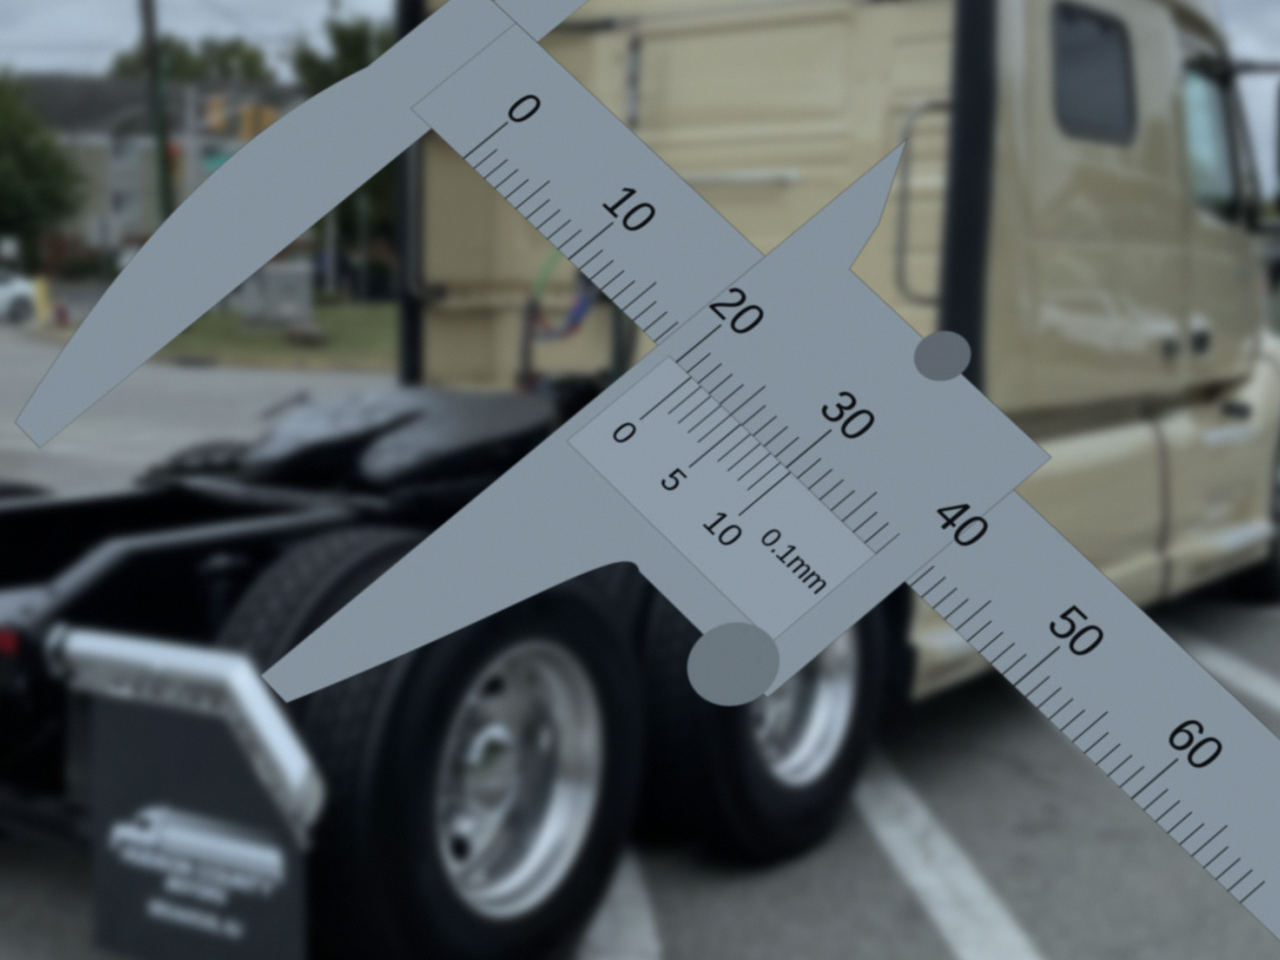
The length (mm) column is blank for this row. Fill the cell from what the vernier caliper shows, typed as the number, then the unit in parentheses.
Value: 21.4 (mm)
